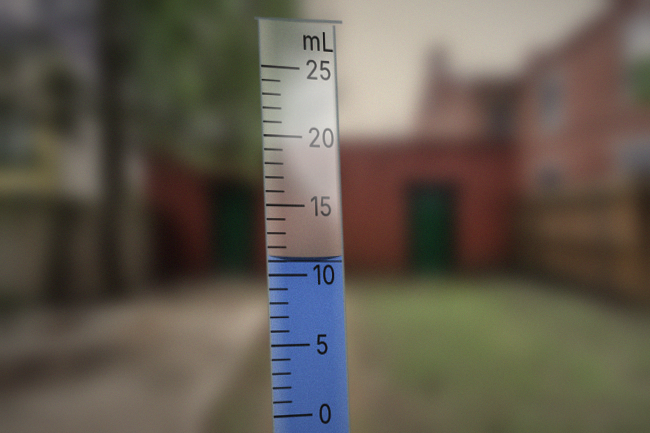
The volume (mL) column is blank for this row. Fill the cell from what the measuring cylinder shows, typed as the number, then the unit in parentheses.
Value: 11 (mL)
